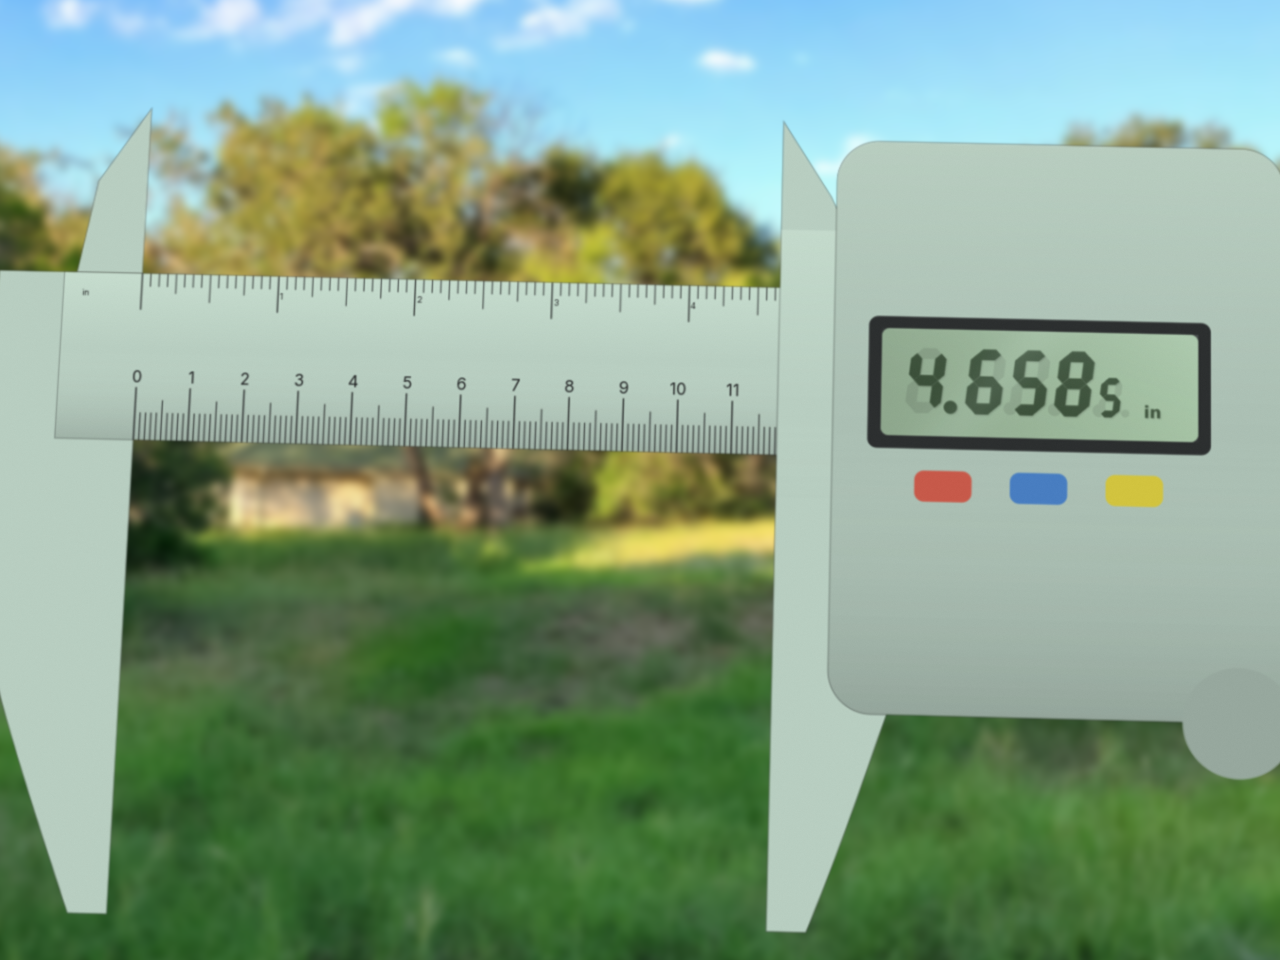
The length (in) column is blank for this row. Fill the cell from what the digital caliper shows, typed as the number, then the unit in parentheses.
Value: 4.6585 (in)
